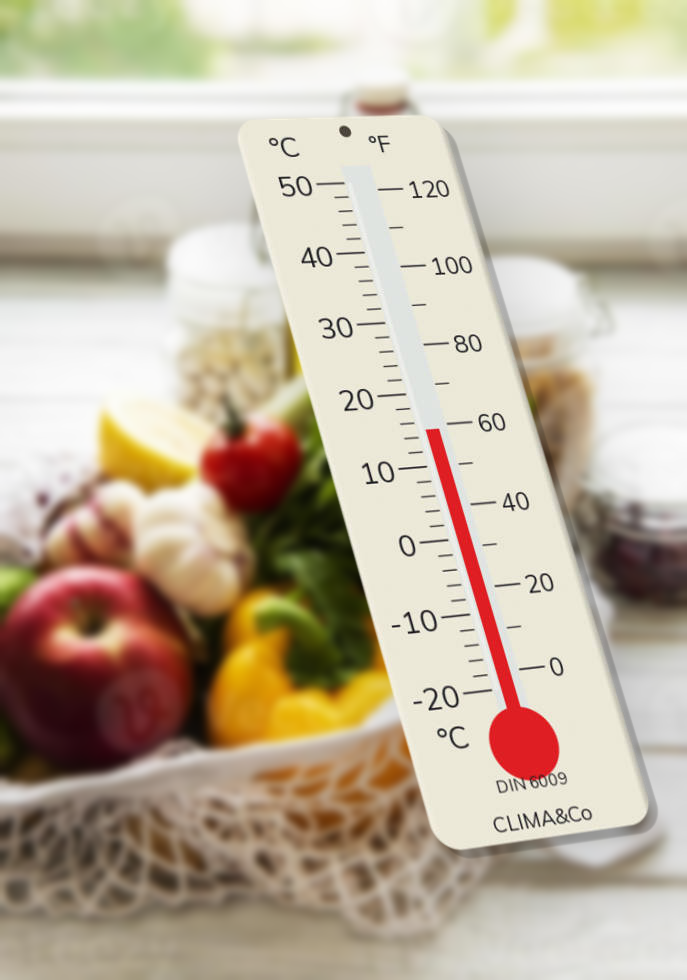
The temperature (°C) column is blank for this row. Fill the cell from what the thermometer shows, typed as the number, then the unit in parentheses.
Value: 15 (°C)
